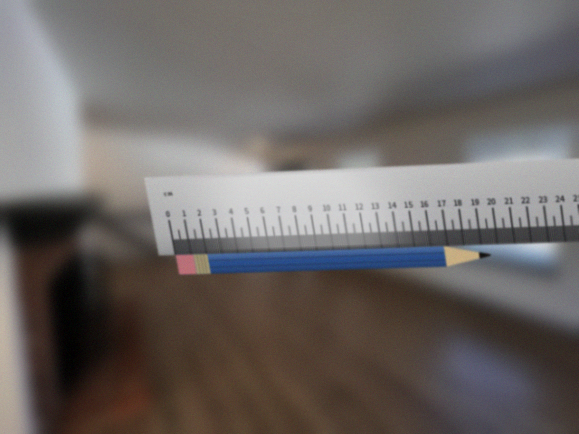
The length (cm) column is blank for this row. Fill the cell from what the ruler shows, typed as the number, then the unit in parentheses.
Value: 19.5 (cm)
